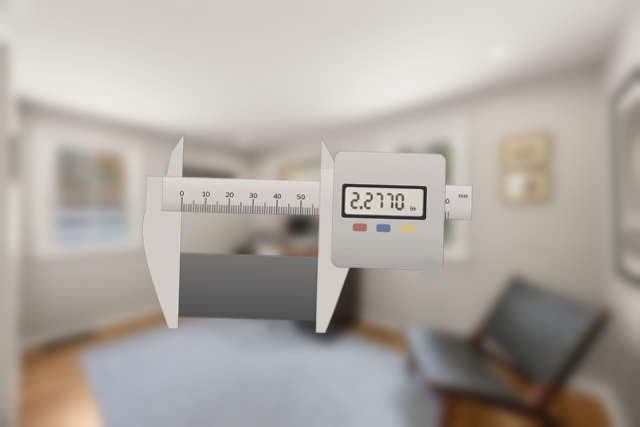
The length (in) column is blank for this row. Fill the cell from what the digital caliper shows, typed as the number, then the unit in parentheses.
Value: 2.2770 (in)
